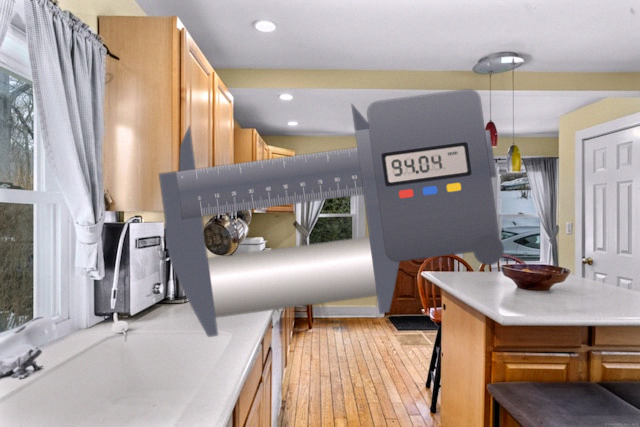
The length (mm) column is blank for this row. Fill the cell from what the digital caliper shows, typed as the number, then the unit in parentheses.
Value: 94.04 (mm)
